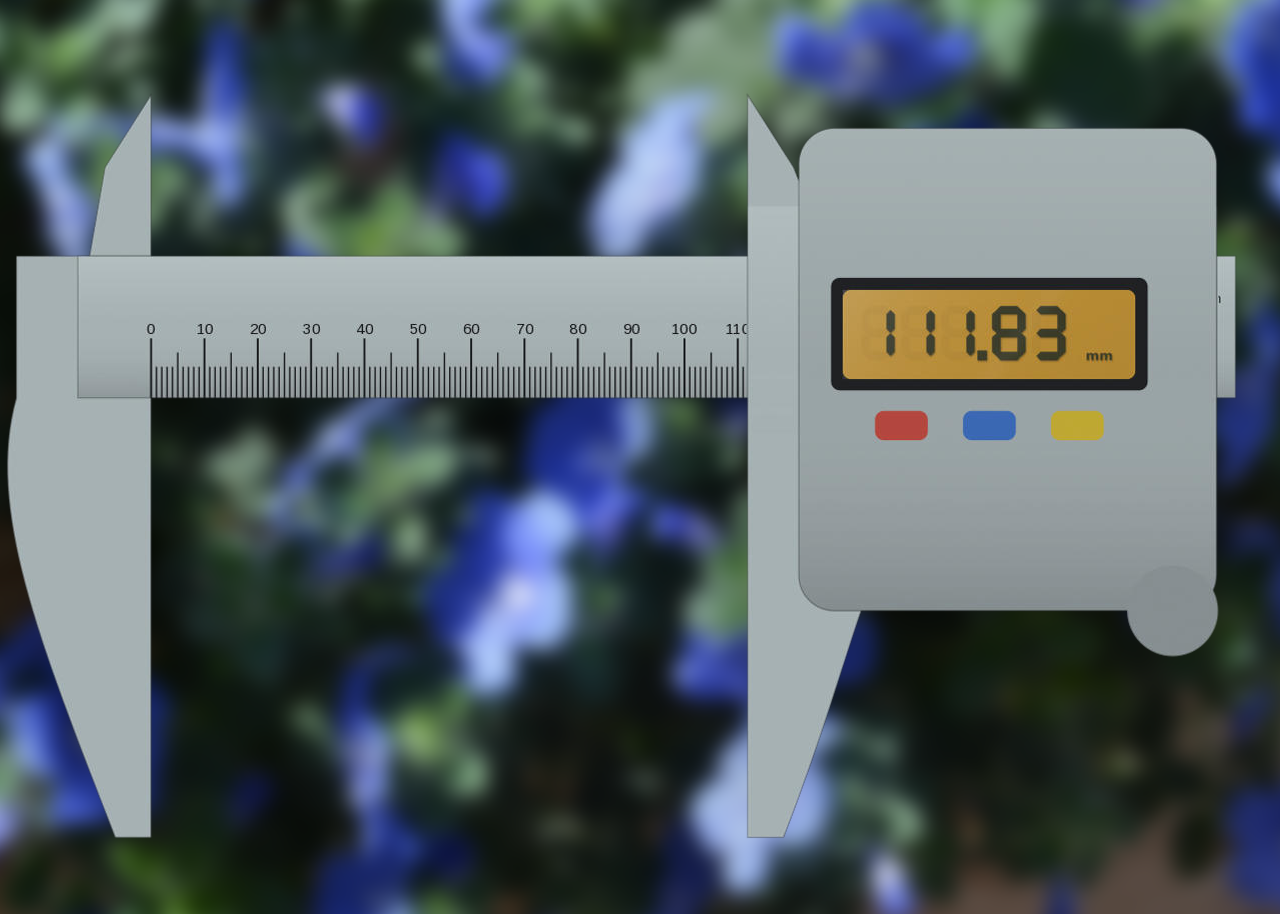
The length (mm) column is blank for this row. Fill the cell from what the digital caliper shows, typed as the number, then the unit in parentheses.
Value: 111.83 (mm)
